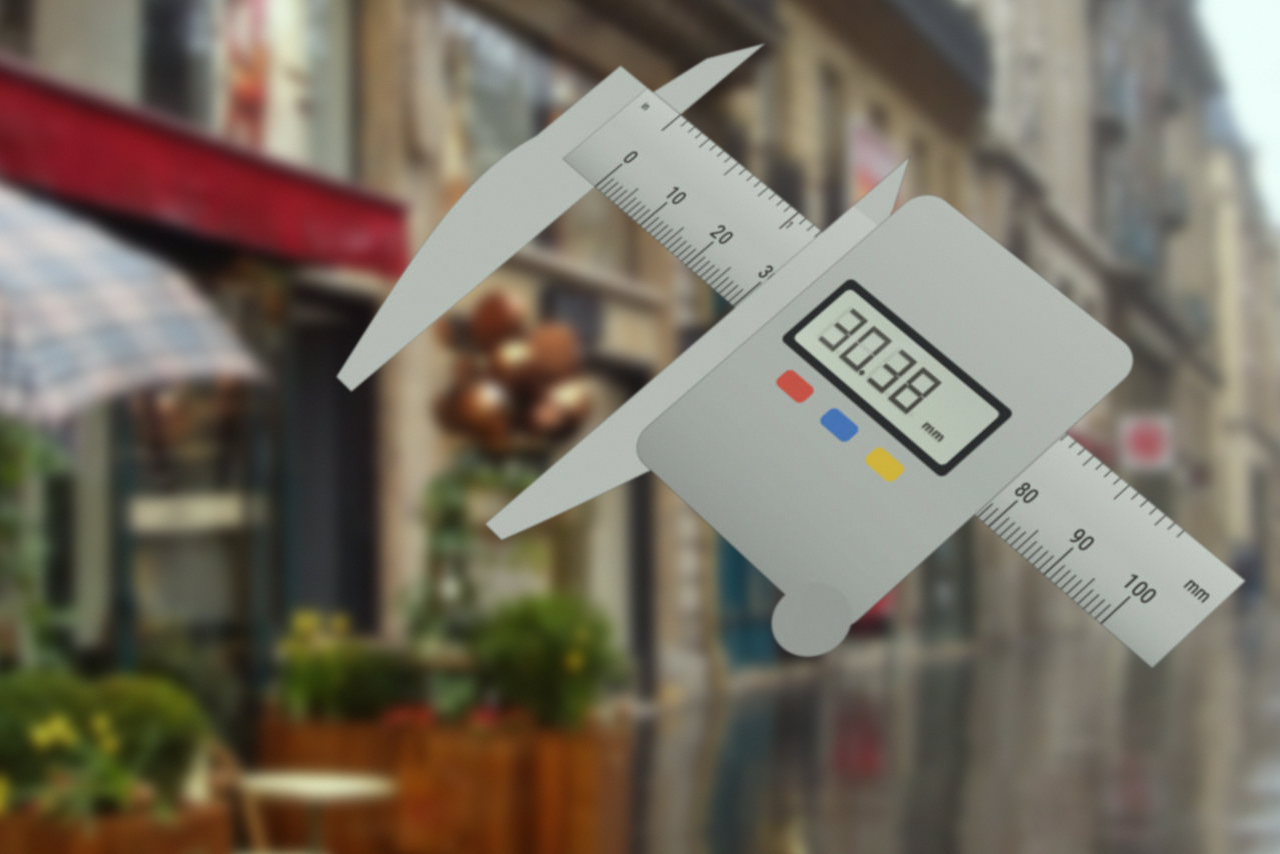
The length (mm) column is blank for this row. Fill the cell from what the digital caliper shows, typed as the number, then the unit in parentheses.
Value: 30.38 (mm)
